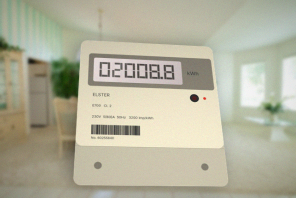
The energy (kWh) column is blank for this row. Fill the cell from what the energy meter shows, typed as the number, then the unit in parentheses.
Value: 2008.8 (kWh)
